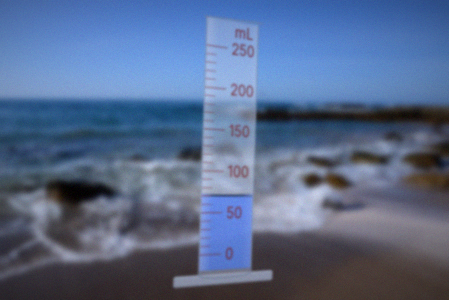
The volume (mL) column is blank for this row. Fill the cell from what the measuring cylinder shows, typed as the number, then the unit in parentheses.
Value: 70 (mL)
